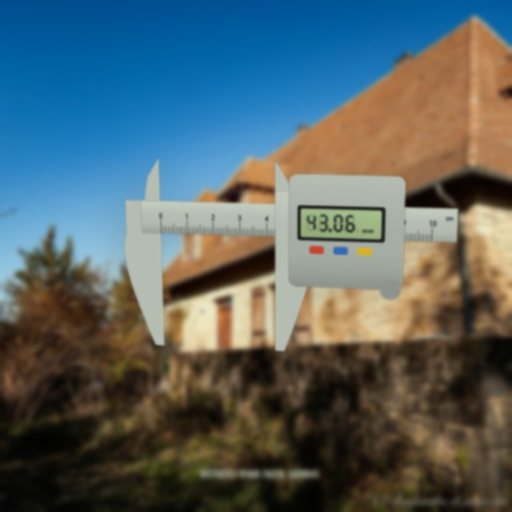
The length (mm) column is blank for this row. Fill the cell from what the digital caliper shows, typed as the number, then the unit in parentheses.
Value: 43.06 (mm)
